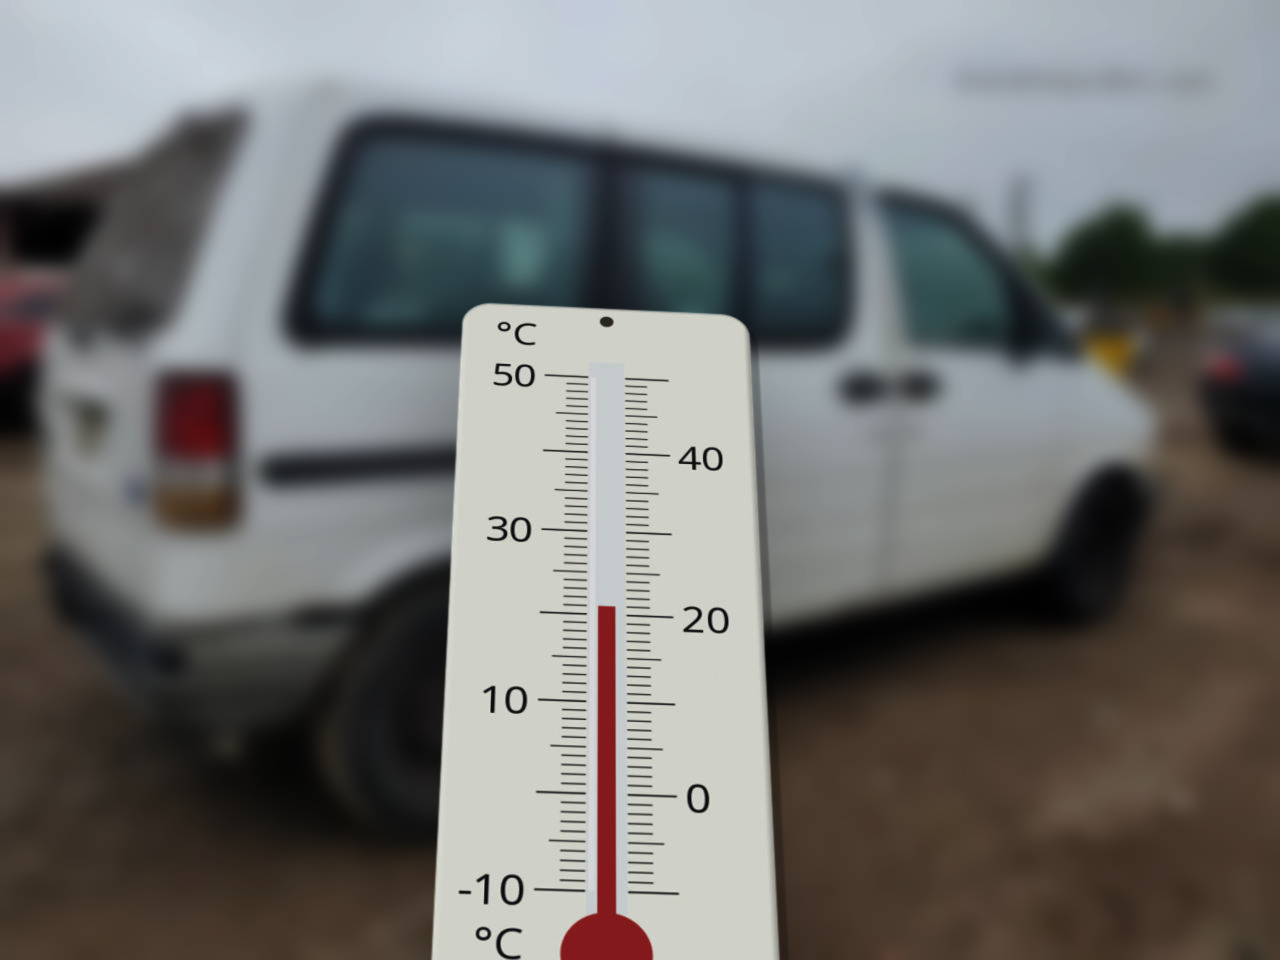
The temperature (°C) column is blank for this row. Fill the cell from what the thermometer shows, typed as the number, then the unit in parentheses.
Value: 21 (°C)
